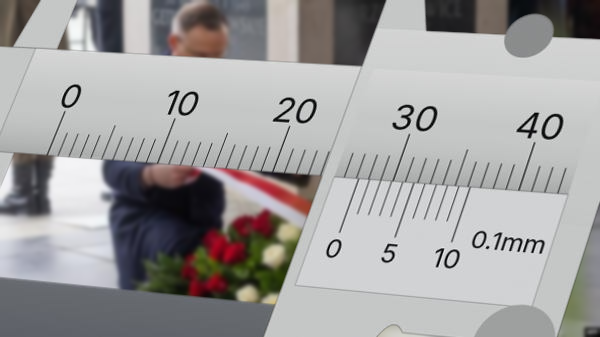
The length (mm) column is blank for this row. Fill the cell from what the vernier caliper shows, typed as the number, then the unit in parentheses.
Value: 27.2 (mm)
